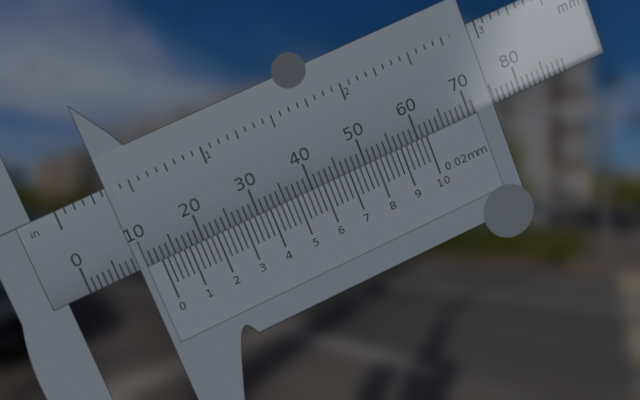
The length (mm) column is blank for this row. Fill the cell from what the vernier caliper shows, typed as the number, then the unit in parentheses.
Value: 12.6 (mm)
